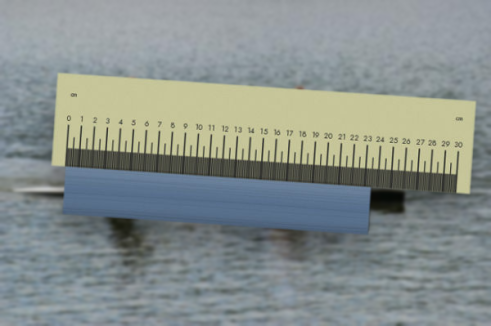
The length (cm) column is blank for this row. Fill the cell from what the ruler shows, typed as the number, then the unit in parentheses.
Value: 23.5 (cm)
